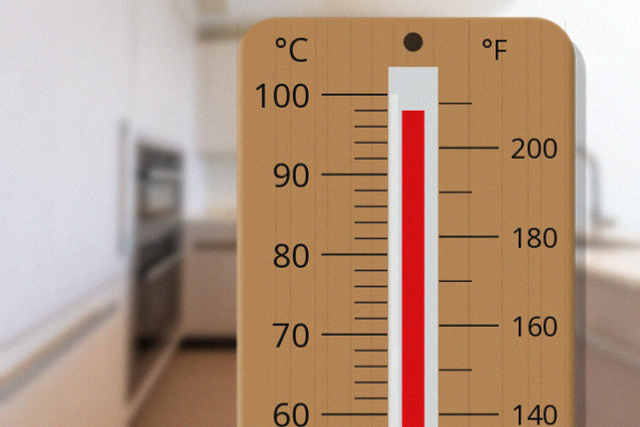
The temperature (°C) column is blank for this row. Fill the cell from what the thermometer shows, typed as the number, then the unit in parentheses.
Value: 98 (°C)
